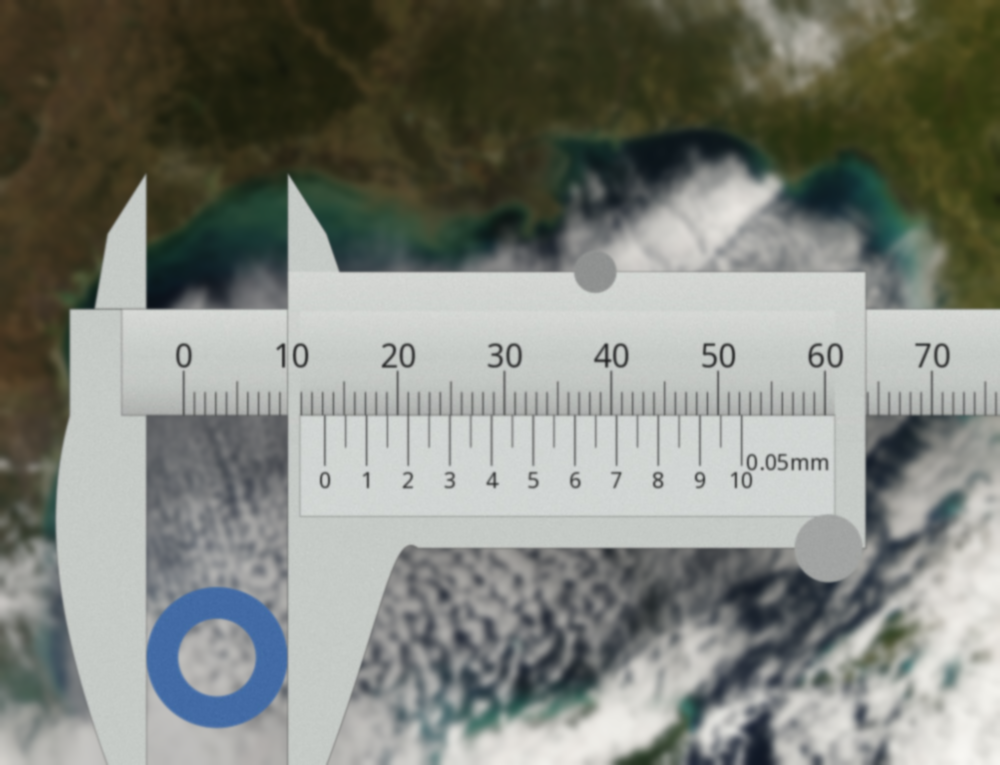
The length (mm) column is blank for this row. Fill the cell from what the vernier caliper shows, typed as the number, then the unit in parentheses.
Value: 13.2 (mm)
